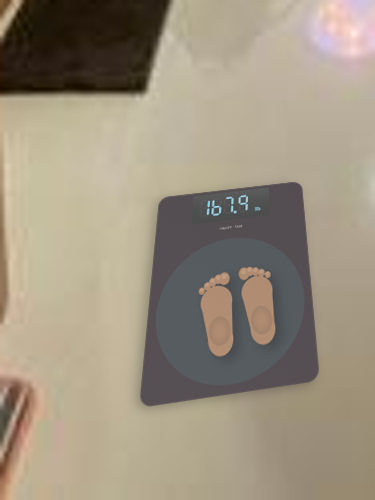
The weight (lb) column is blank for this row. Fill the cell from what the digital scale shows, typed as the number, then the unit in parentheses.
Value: 167.9 (lb)
